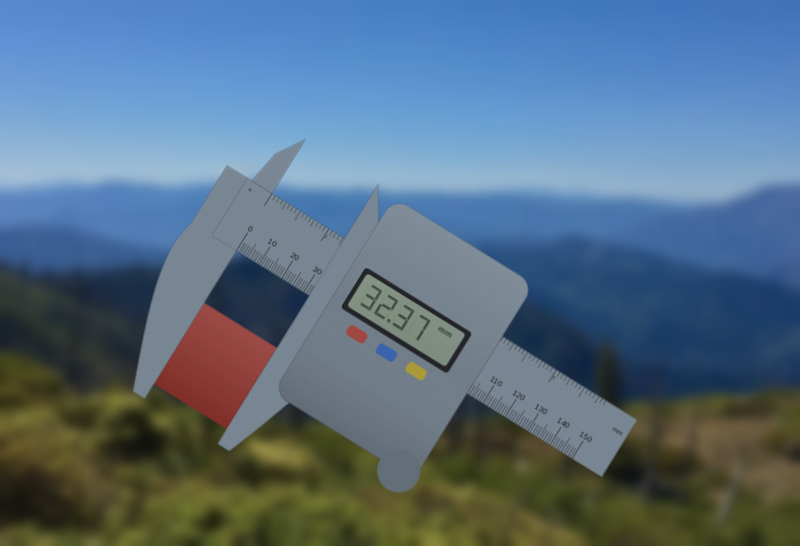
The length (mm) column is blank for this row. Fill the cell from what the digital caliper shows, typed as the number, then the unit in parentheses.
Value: 32.37 (mm)
